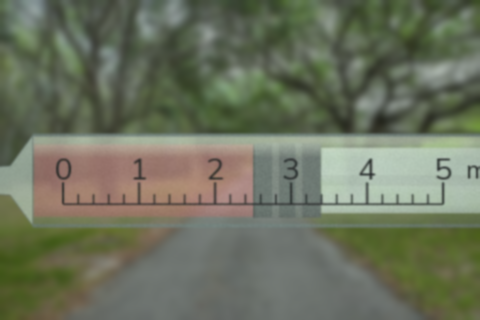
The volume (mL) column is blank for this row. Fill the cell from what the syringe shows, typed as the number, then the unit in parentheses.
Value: 2.5 (mL)
